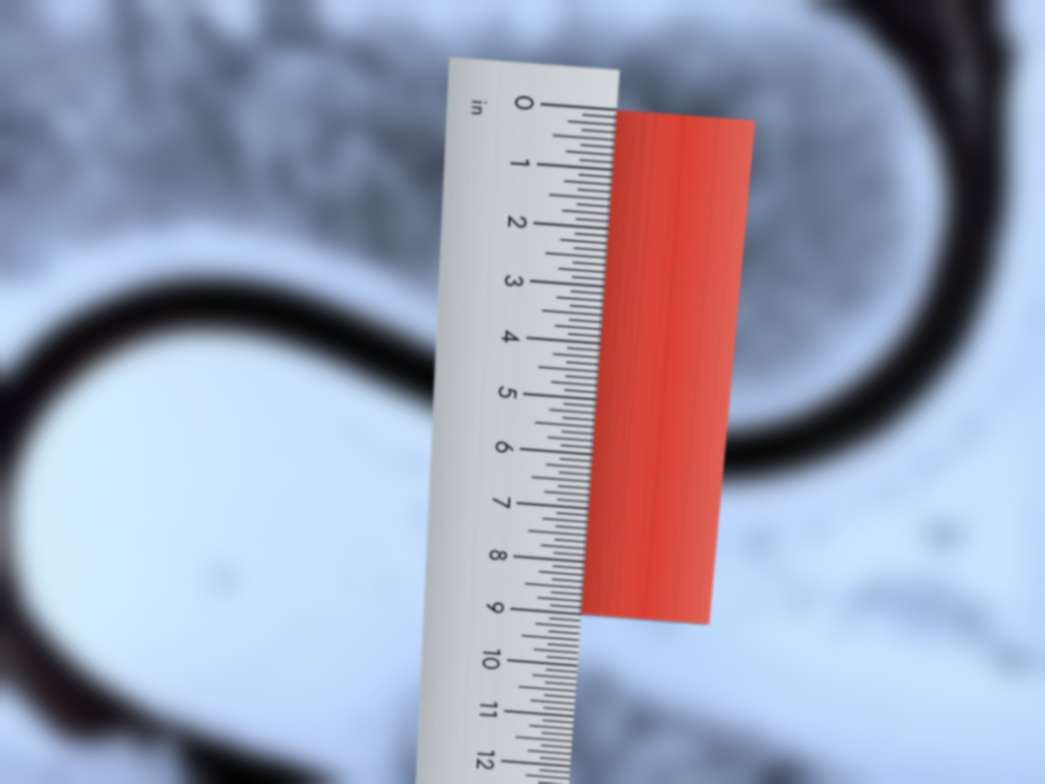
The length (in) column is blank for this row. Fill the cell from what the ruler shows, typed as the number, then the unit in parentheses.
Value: 9 (in)
